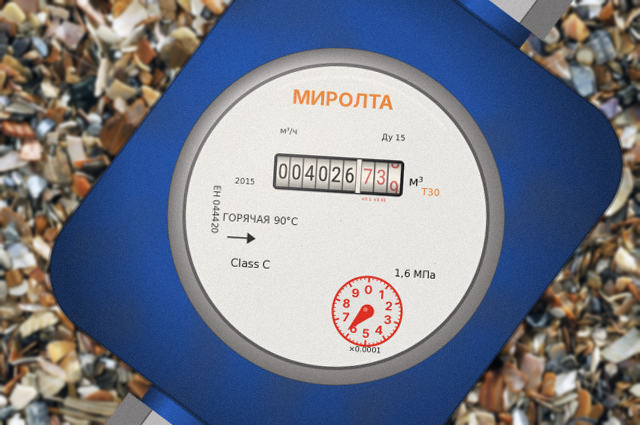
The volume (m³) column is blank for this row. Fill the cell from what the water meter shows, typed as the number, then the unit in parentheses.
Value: 4026.7386 (m³)
